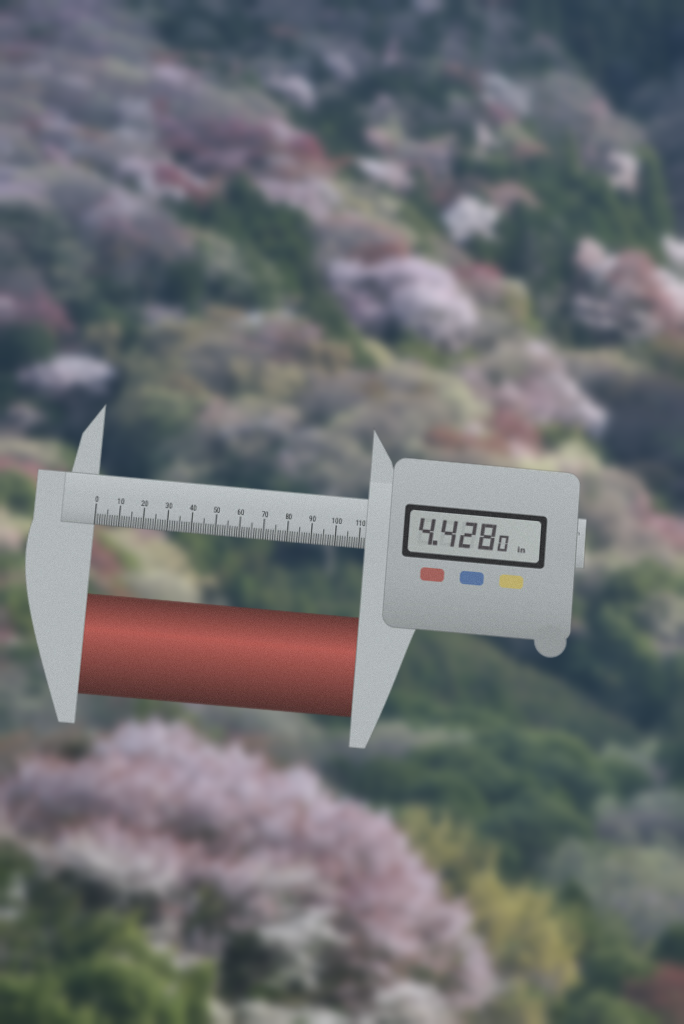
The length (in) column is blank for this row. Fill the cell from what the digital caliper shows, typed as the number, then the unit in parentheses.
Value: 4.4280 (in)
